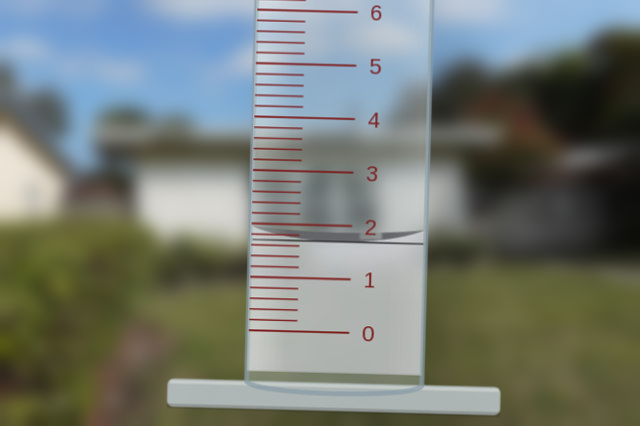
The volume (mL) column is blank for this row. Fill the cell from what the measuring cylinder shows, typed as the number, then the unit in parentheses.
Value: 1.7 (mL)
